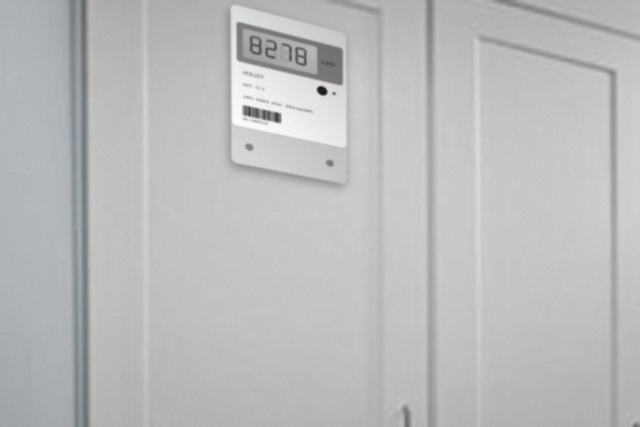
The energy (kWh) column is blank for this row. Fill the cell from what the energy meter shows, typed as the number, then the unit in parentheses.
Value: 8278 (kWh)
